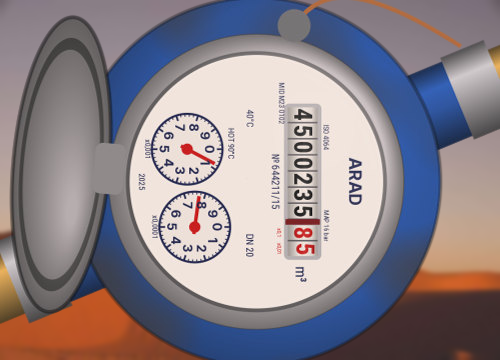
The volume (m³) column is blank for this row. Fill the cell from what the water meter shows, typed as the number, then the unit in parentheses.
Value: 4500235.8507 (m³)
